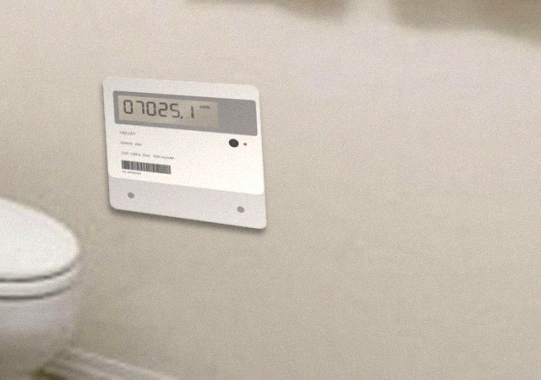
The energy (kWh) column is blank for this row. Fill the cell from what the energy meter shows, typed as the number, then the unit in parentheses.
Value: 7025.1 (kWh)
